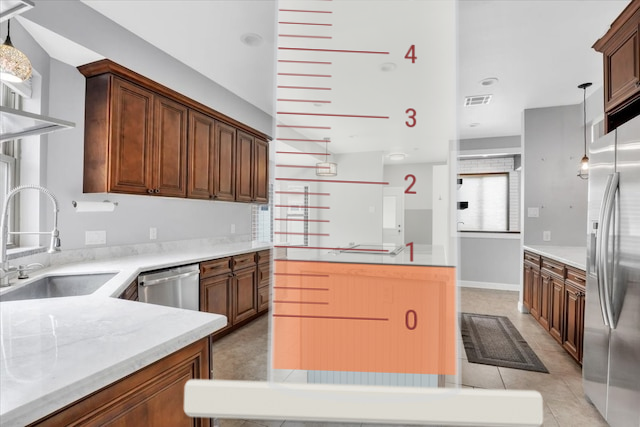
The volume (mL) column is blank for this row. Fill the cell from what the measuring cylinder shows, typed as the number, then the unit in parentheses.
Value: 0.8 (mL)
